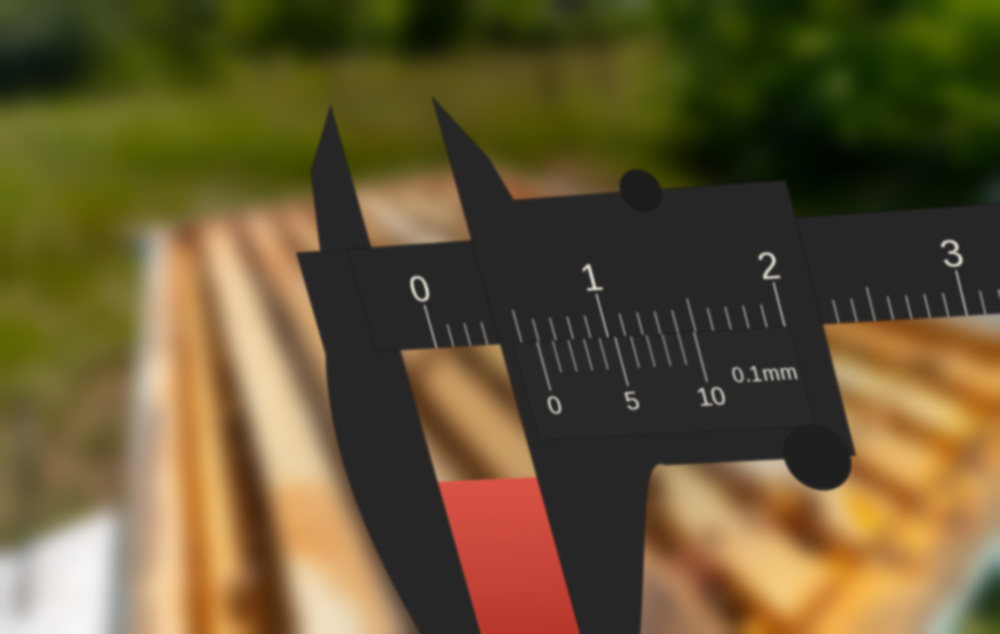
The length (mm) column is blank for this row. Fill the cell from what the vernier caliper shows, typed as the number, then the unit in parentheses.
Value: 5.9 (mm)
